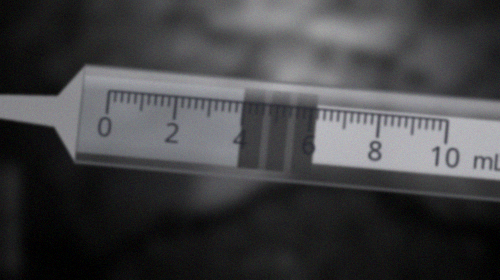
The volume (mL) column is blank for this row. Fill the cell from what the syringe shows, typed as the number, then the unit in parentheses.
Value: 4 (mL)
